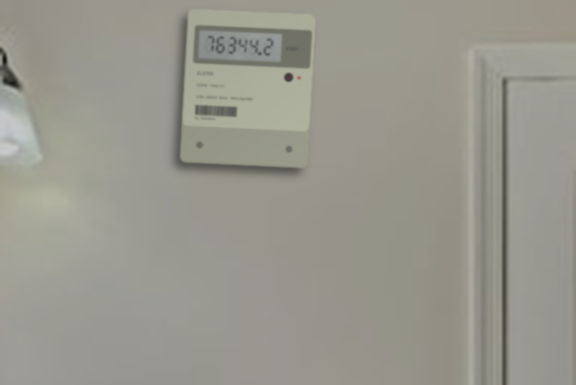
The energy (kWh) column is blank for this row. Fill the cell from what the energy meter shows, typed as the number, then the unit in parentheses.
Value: 76344.2 (kWh)
